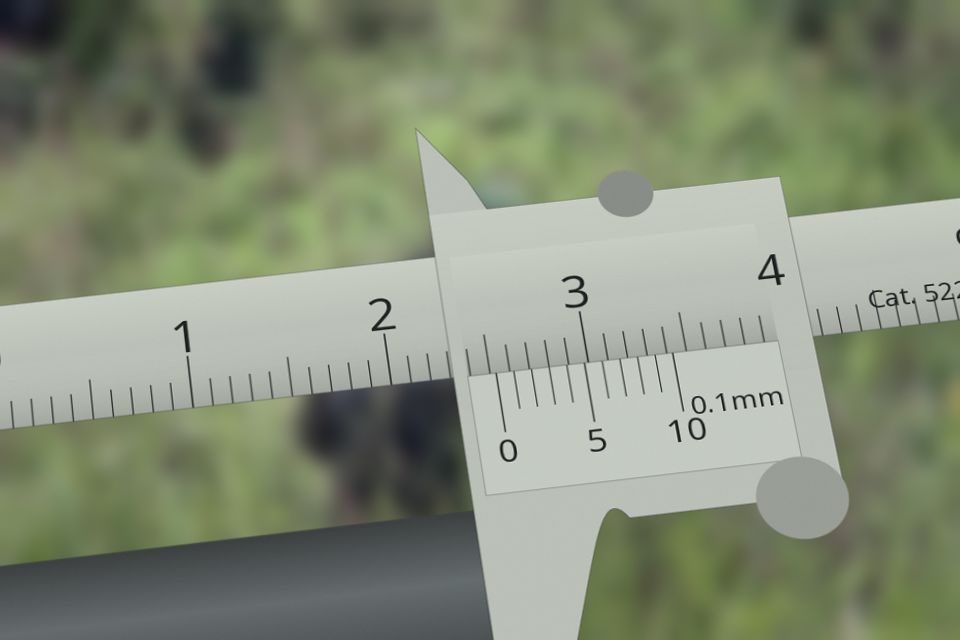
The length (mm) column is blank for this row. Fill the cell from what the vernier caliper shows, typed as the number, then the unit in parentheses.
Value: 25.3 (mm)
